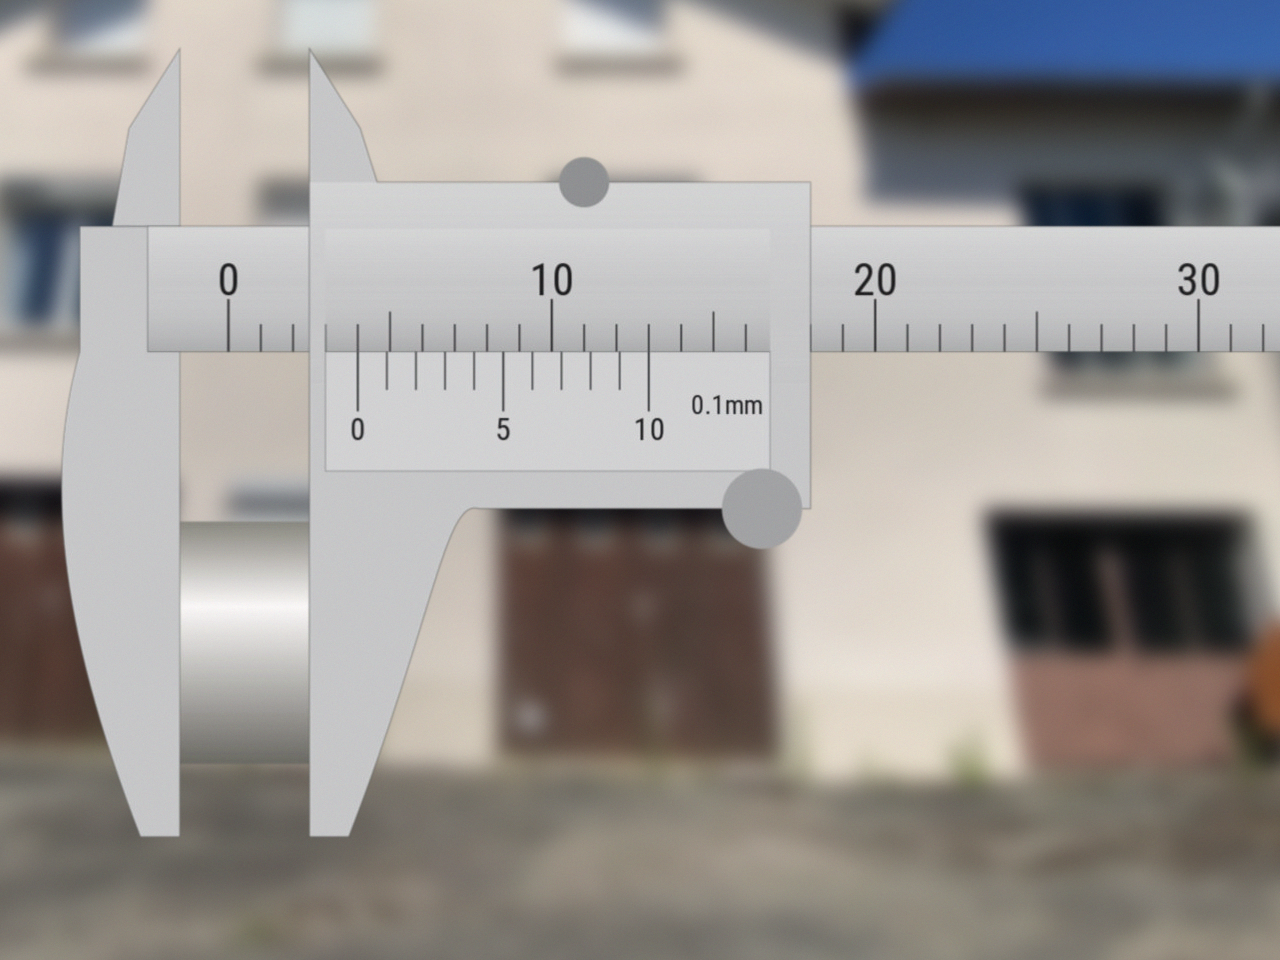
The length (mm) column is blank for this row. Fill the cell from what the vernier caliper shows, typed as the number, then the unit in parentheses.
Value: 4.0 (mm)
